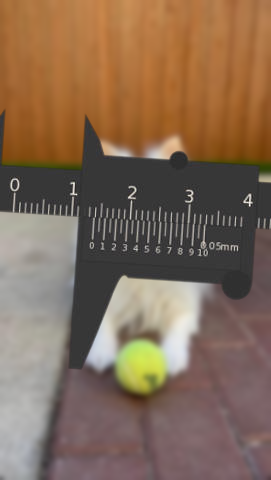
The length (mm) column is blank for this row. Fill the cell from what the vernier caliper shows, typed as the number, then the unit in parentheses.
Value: 13.8 (mm)
